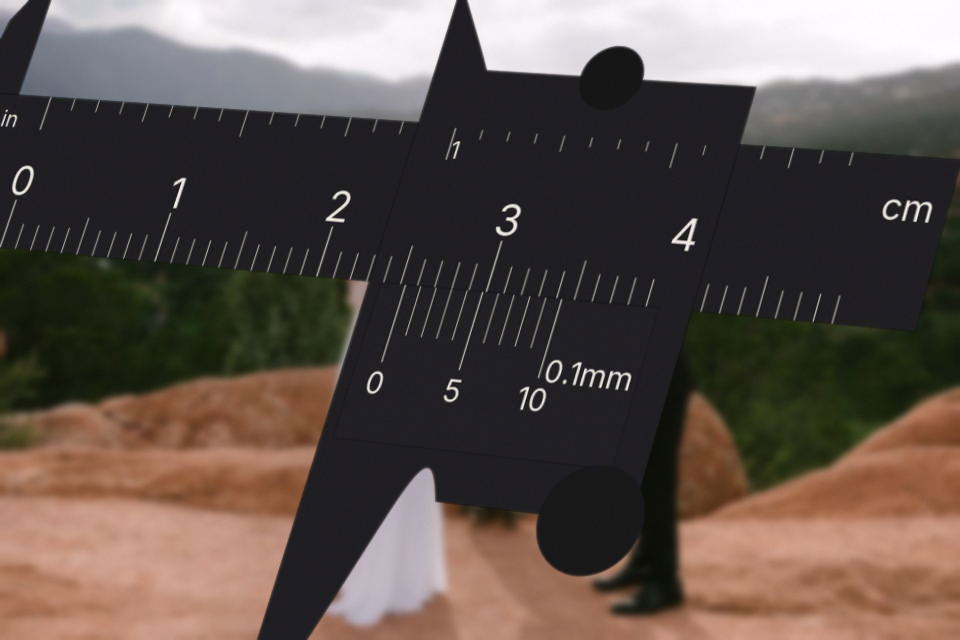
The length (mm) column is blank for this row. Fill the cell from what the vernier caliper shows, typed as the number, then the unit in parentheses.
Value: 25.3 (mm)
